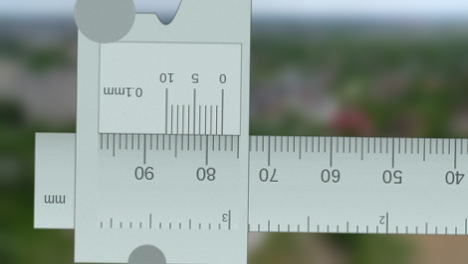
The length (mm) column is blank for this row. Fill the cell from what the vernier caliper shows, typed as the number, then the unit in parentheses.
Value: 77.6 (mm)
